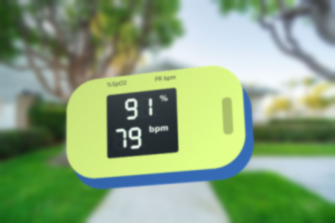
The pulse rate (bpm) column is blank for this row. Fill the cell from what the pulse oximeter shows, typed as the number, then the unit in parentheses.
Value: 79 (bpm)
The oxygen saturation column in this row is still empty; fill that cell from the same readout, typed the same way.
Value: 91 (%)
